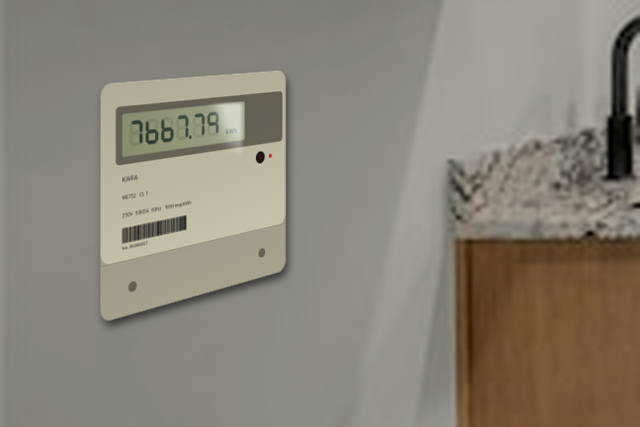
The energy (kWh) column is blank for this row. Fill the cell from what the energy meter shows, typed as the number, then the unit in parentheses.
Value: 7667.79 (kWh)
